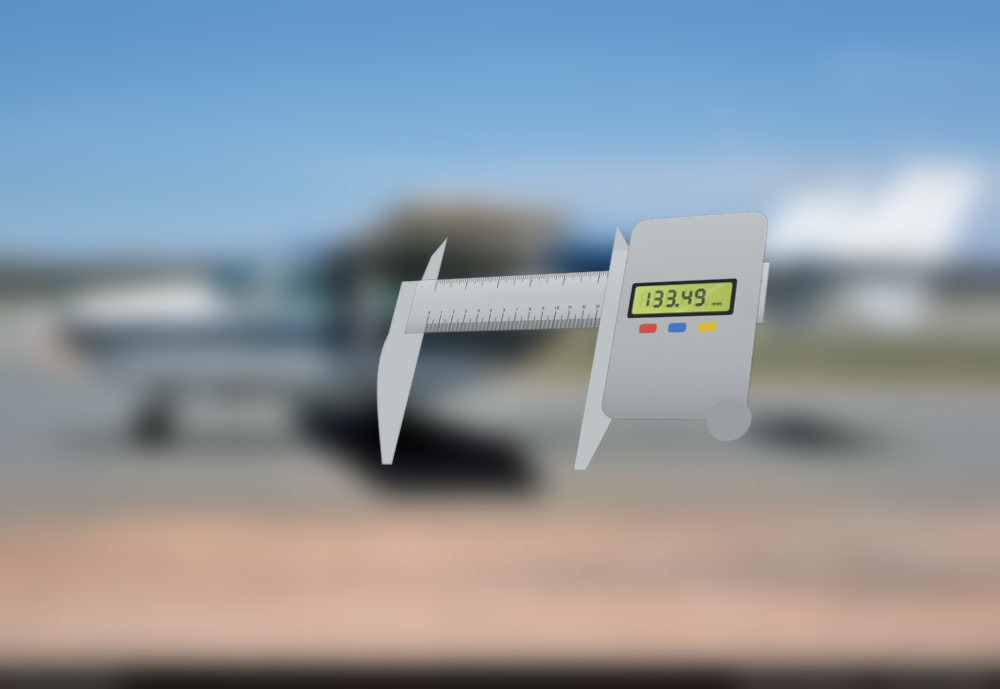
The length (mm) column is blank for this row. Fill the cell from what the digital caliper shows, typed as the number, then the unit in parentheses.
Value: 133.49 (mm)
